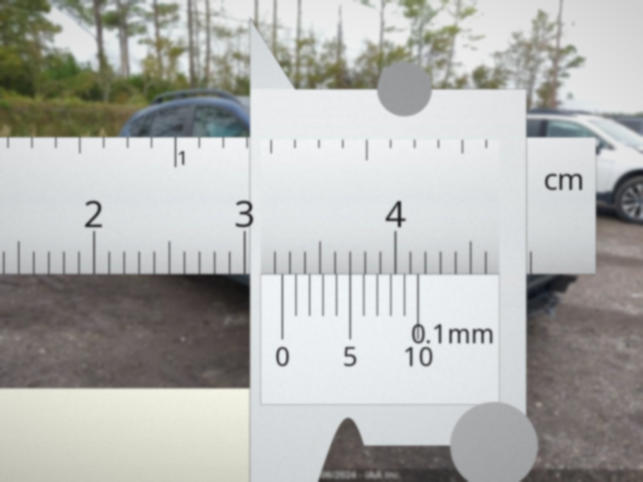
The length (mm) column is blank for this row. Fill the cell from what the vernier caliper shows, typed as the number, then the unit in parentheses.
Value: 32.5 (mm)
